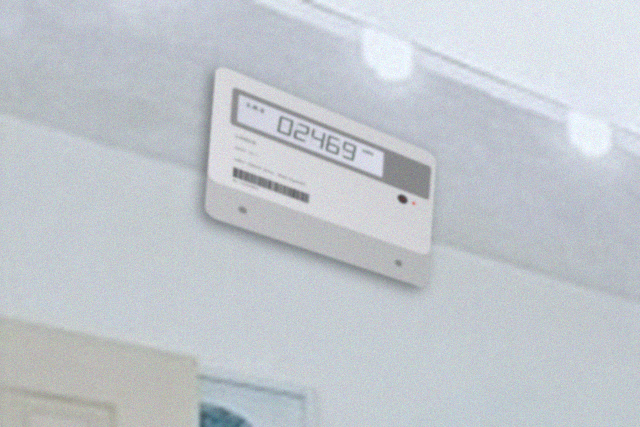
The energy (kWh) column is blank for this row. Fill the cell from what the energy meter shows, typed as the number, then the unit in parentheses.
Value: 2469 (kWh)
